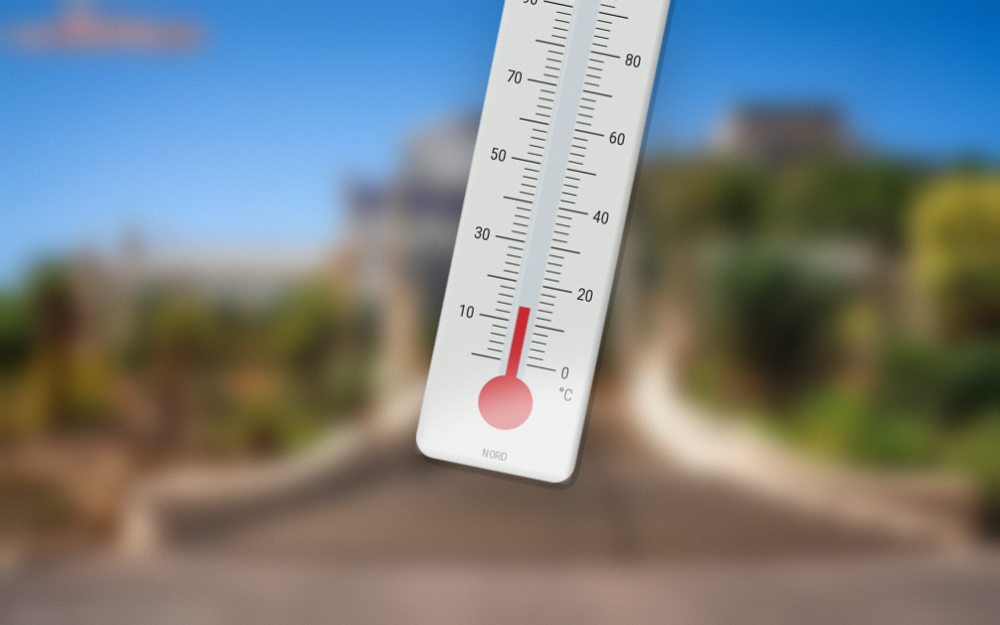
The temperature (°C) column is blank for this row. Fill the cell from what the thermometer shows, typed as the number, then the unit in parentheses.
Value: 14 (°C)
